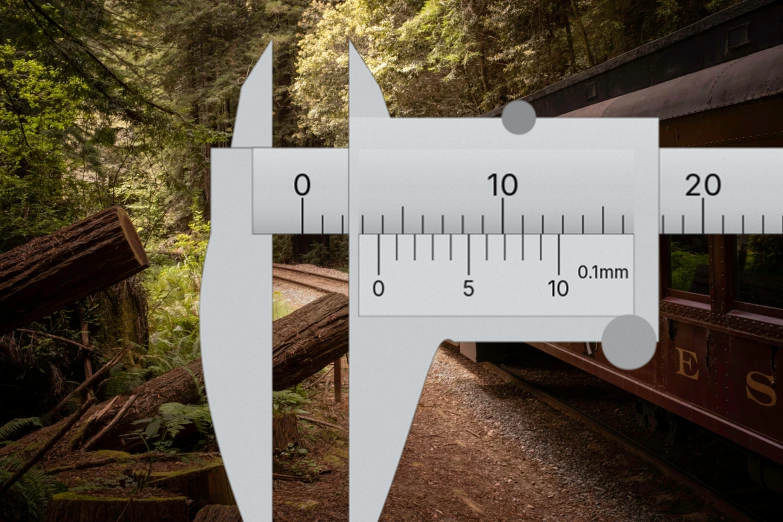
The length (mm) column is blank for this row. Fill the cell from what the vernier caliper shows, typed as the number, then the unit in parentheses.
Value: 3.8 (mm)
